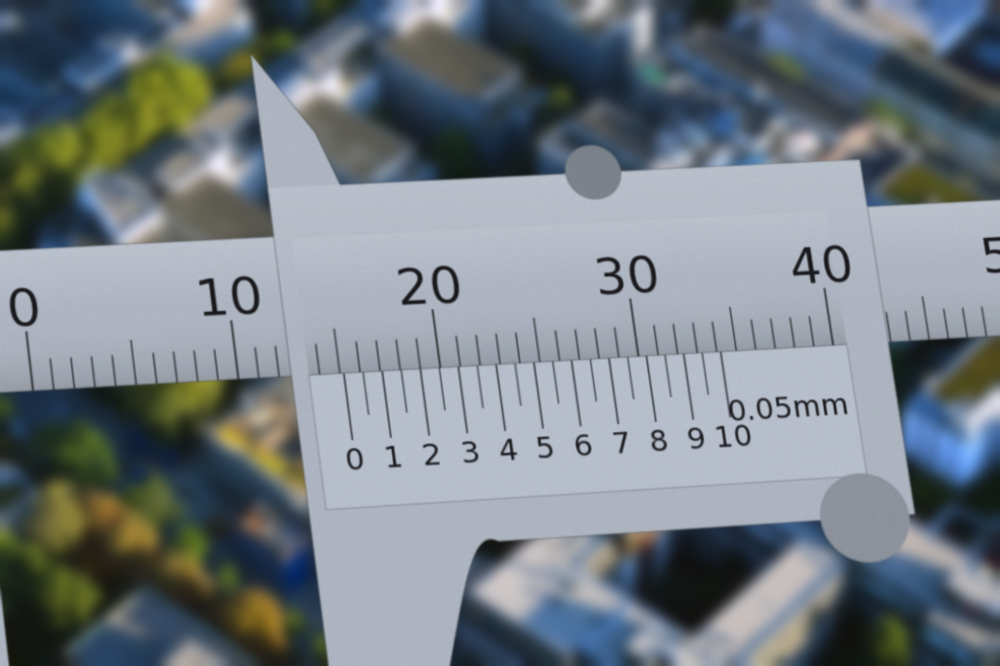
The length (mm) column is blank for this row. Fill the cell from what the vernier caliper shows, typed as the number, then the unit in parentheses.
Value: 15.2 (mm)
